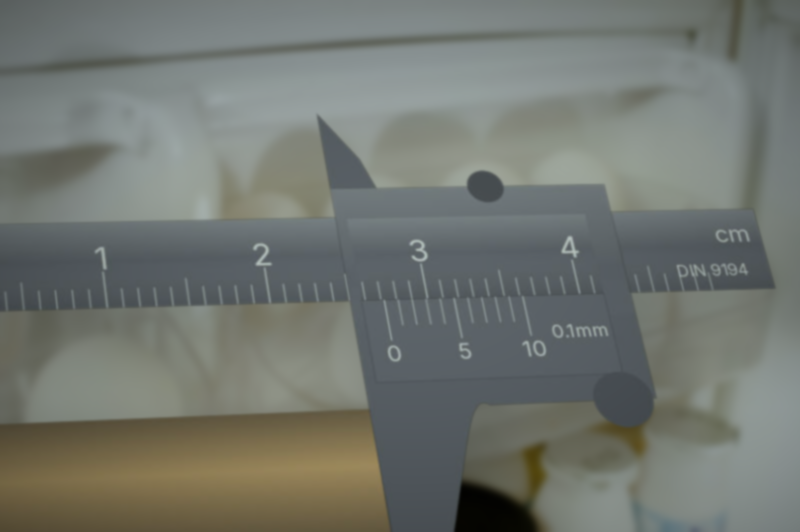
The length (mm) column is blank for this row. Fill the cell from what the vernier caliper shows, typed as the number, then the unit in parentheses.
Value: 27.2 (mm)
